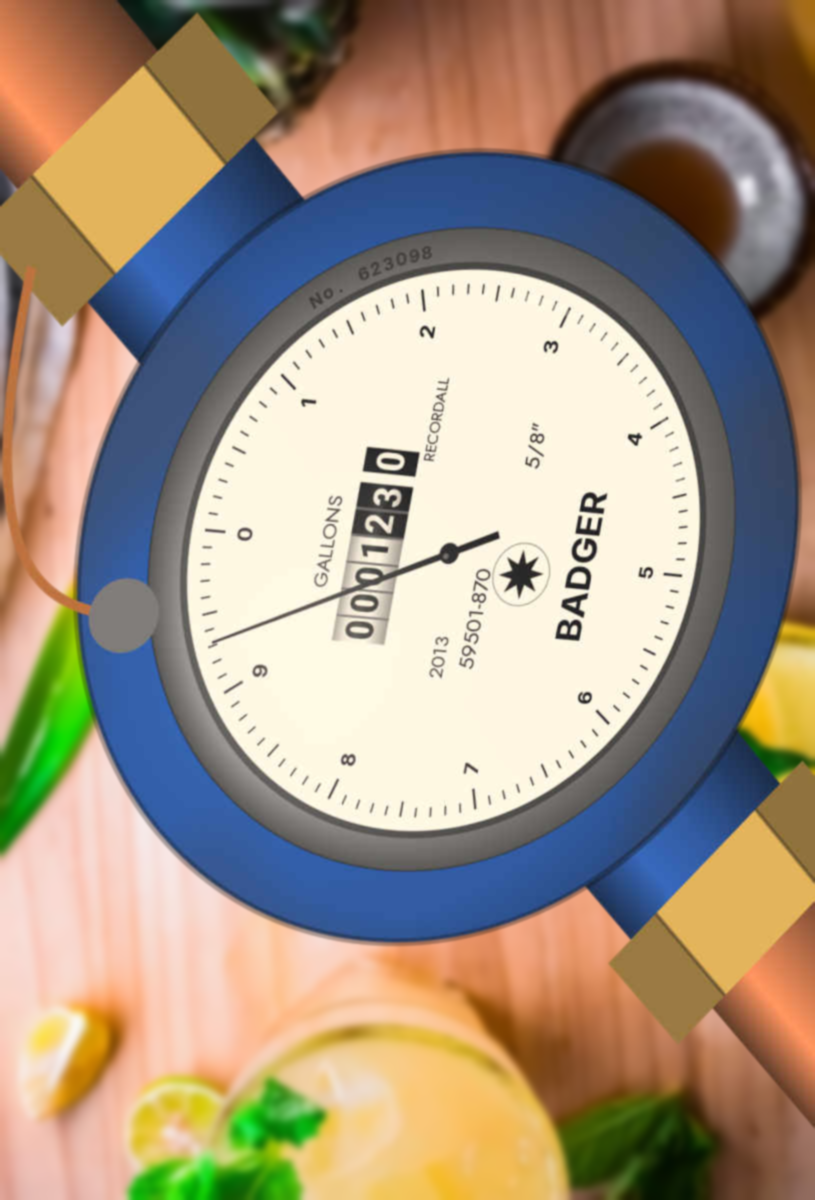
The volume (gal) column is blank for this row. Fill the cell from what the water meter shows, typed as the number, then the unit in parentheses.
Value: 1229.3 (gal)
